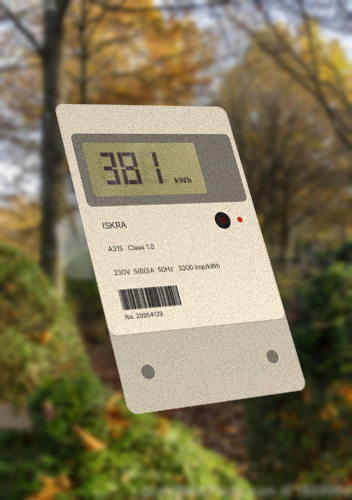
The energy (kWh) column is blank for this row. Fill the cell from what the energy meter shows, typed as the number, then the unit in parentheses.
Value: 381 (kWh)
